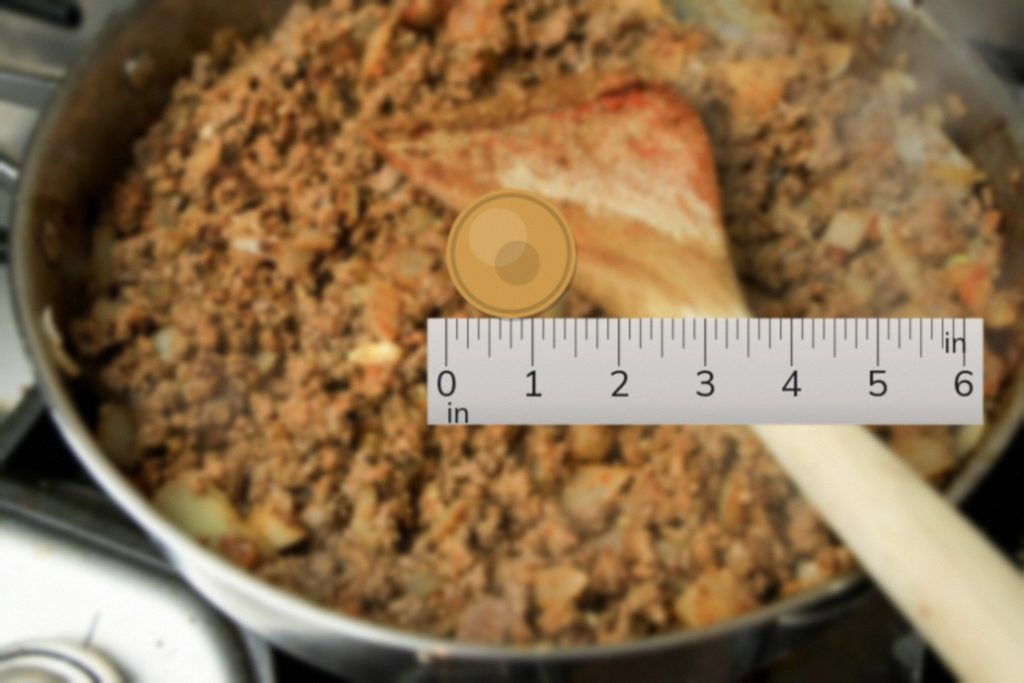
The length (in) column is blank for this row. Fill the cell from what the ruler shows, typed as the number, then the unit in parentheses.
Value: 1.5 (in)
